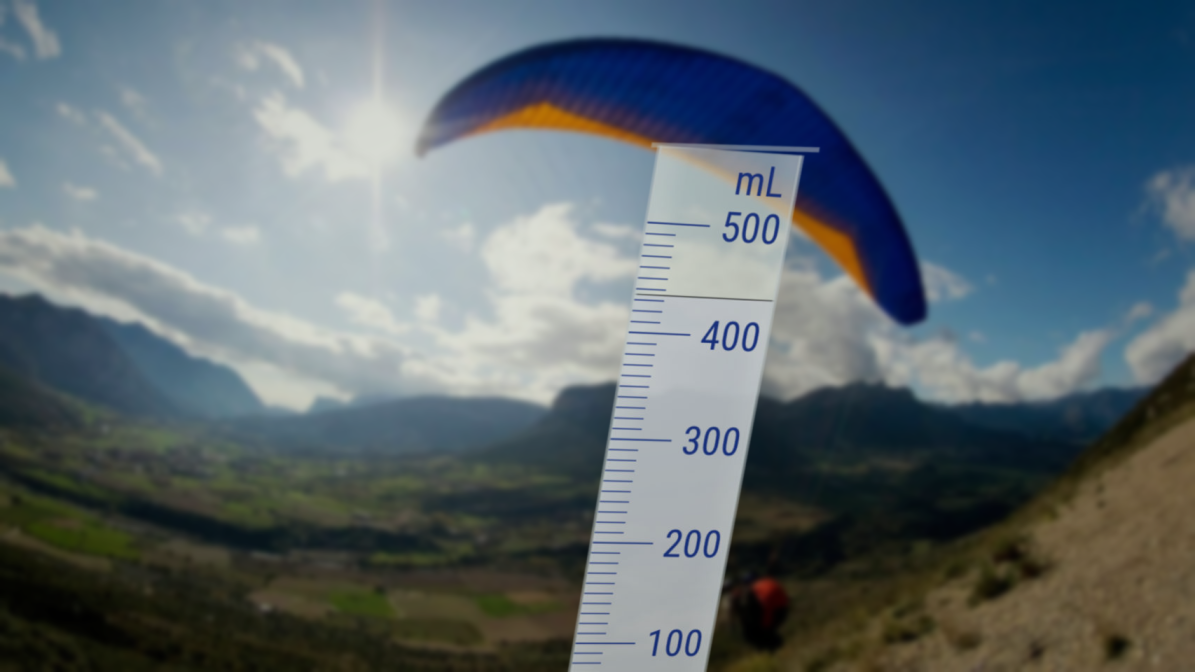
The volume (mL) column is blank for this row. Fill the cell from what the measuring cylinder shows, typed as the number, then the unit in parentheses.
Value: 435 (mL)
